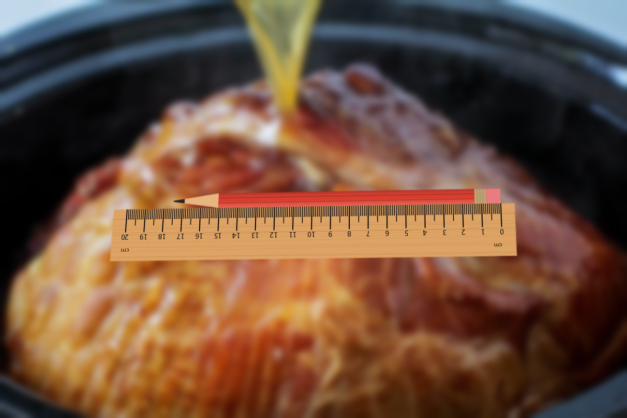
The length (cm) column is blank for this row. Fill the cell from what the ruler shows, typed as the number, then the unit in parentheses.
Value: 17.5 (cm)
